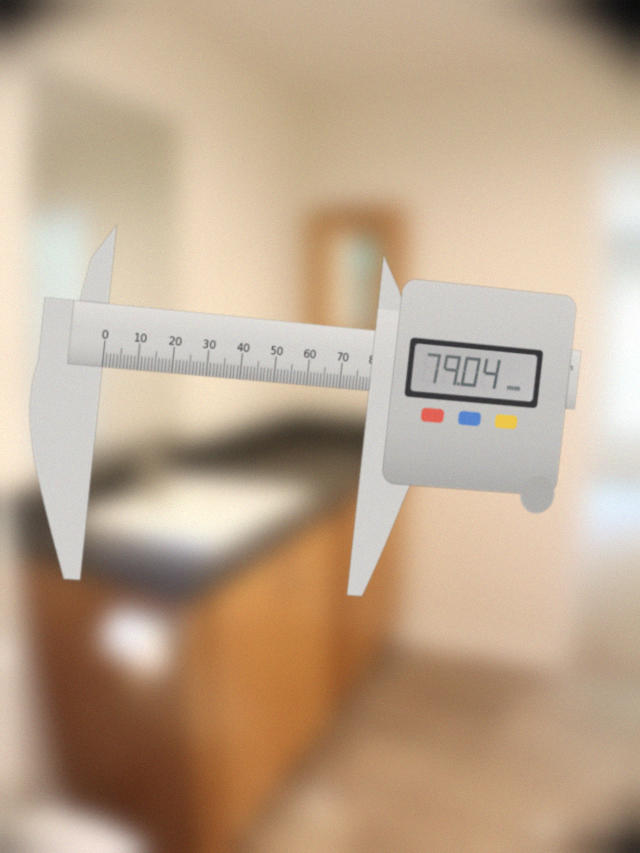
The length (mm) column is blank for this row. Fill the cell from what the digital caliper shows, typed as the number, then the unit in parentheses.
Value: 79.04 (mm)
